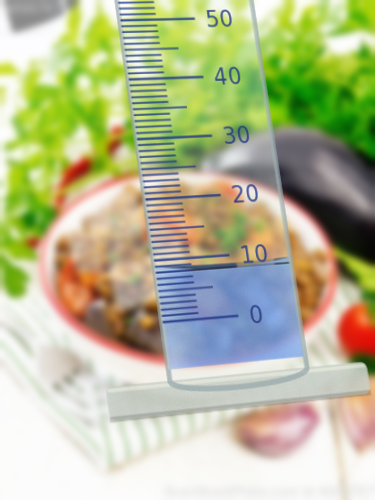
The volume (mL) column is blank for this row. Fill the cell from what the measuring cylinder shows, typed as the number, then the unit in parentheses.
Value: 8 (mL)
